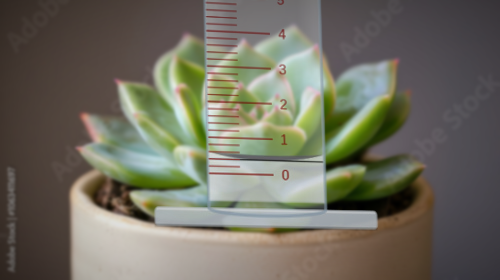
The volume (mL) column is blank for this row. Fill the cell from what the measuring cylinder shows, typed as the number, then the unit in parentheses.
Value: 0.4 (mL)
